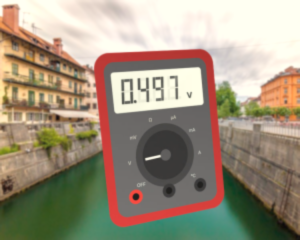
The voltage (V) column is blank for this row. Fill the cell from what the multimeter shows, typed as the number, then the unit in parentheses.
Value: 0.497 (V)
